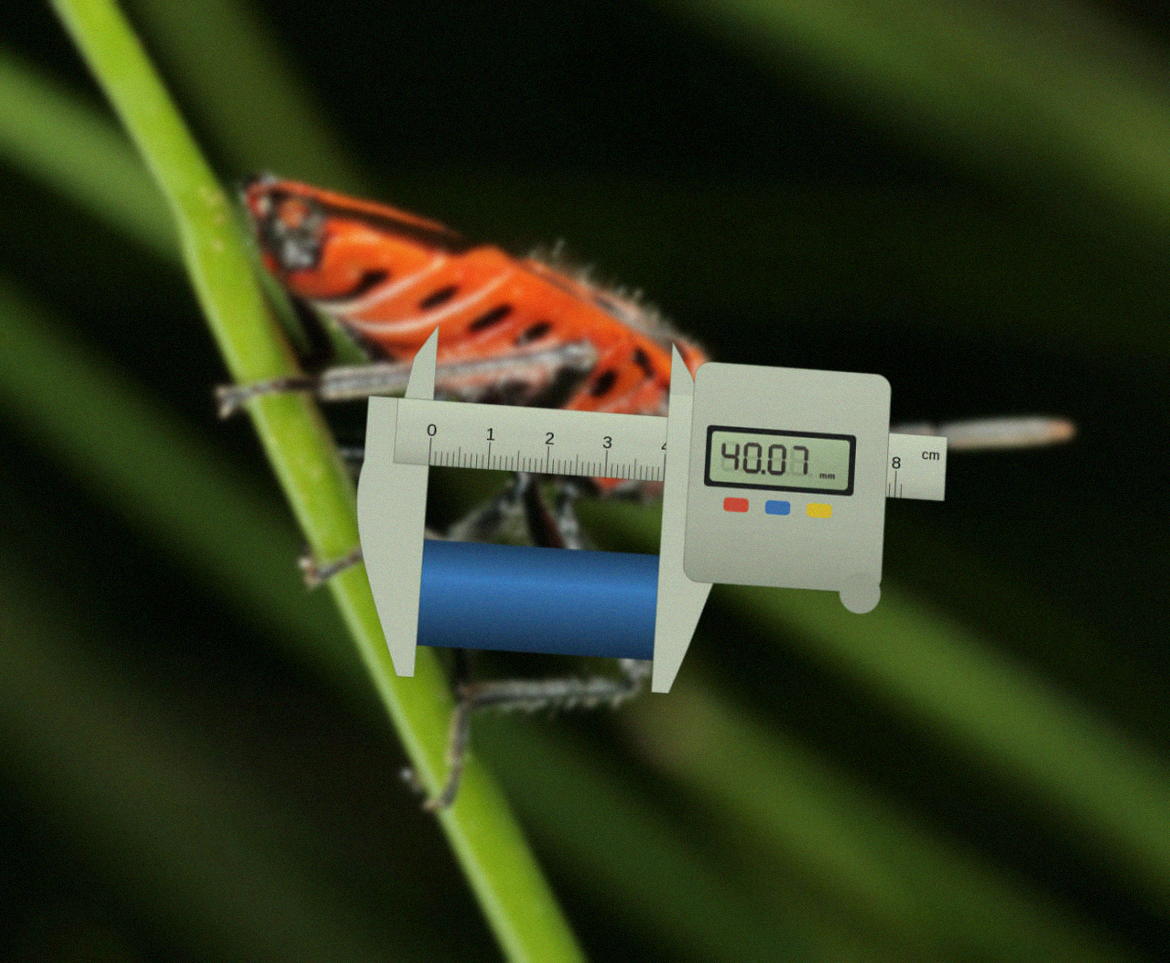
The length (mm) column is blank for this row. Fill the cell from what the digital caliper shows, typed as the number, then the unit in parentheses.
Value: 40.07 (mm)
